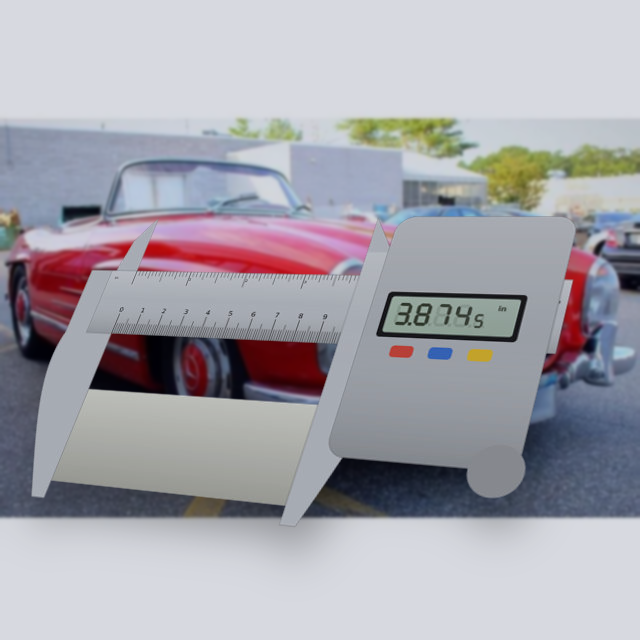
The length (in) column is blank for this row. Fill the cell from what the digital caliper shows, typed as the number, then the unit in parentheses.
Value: 3.8745 (in)
